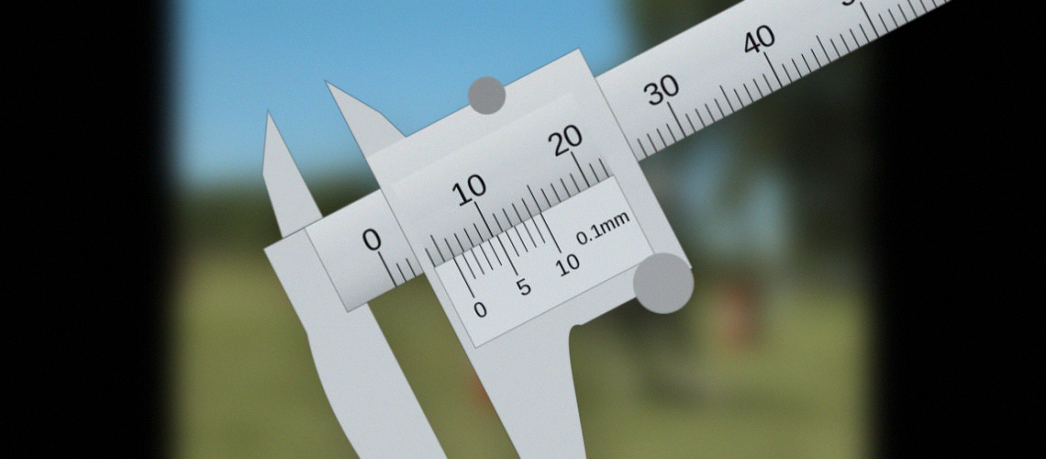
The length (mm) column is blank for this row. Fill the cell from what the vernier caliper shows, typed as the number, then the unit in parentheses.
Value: 5.9 (mm)
